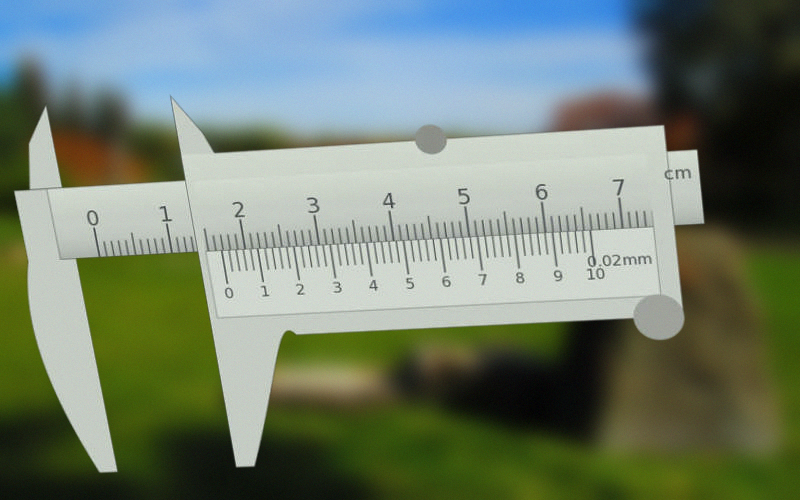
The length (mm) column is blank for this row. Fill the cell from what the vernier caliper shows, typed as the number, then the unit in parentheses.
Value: 16.8 (mm)
